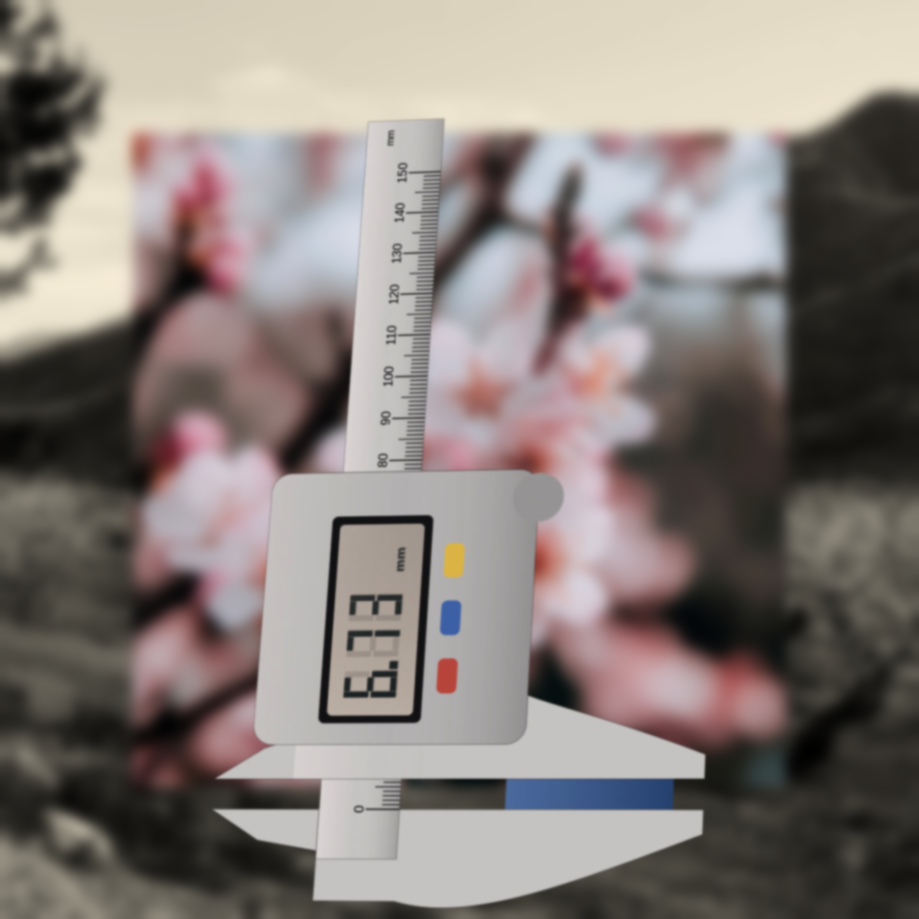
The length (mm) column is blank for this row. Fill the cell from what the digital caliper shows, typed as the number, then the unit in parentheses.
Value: 6.73 (mm)
